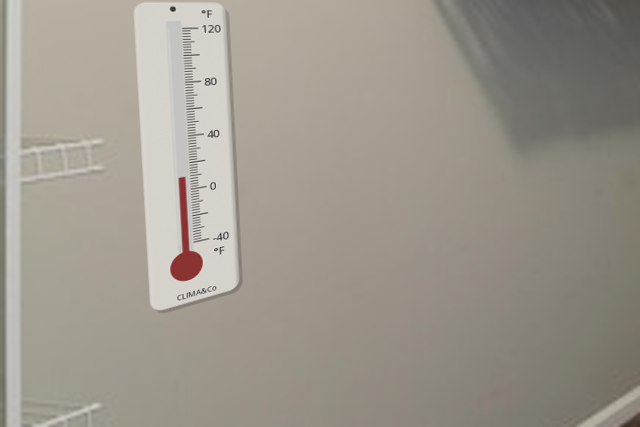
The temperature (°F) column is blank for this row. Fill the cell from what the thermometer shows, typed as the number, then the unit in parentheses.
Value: 10 (°F)
